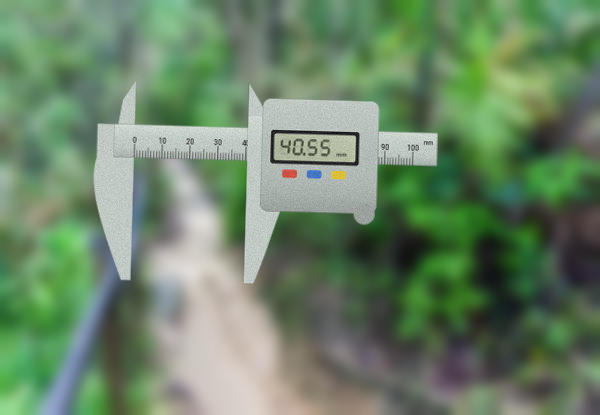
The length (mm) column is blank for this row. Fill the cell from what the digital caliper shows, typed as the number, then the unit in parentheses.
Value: 40.55 (mm)
